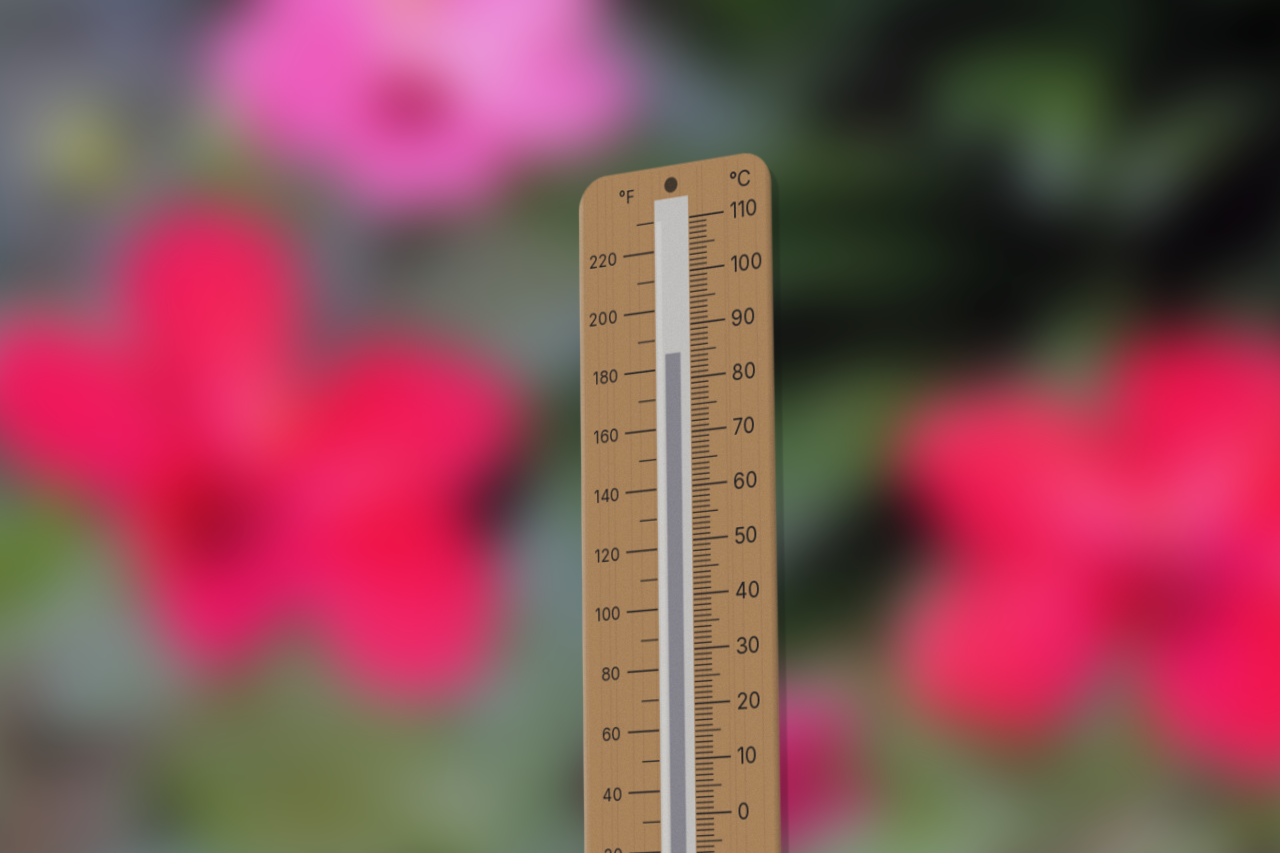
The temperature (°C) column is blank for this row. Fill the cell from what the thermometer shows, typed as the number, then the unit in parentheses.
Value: 85 (°C)
